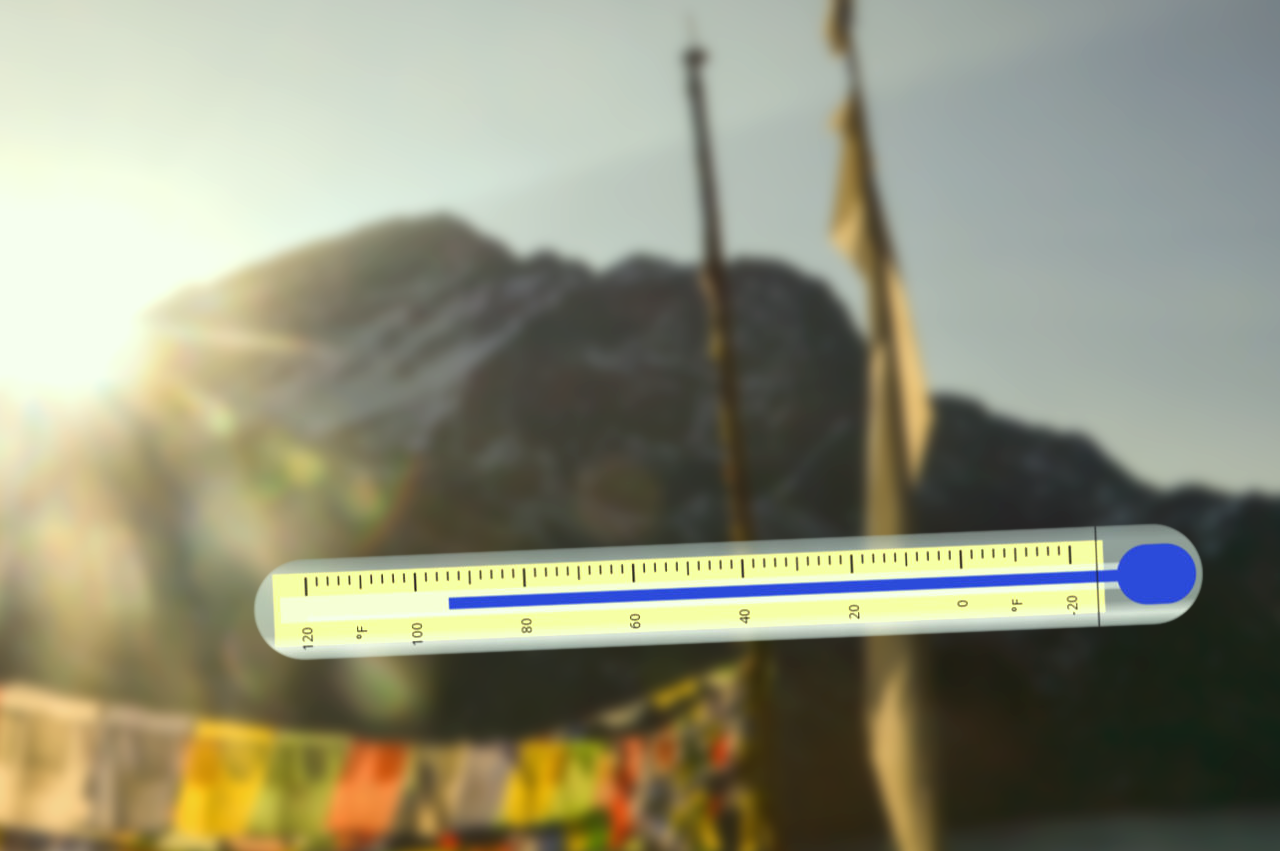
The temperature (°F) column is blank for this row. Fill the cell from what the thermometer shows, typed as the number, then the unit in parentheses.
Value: 94 (°F)
